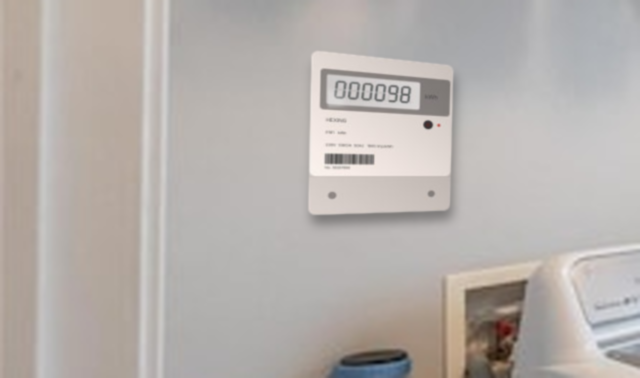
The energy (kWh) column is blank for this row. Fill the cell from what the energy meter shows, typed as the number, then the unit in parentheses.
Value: 98 (kWh)
